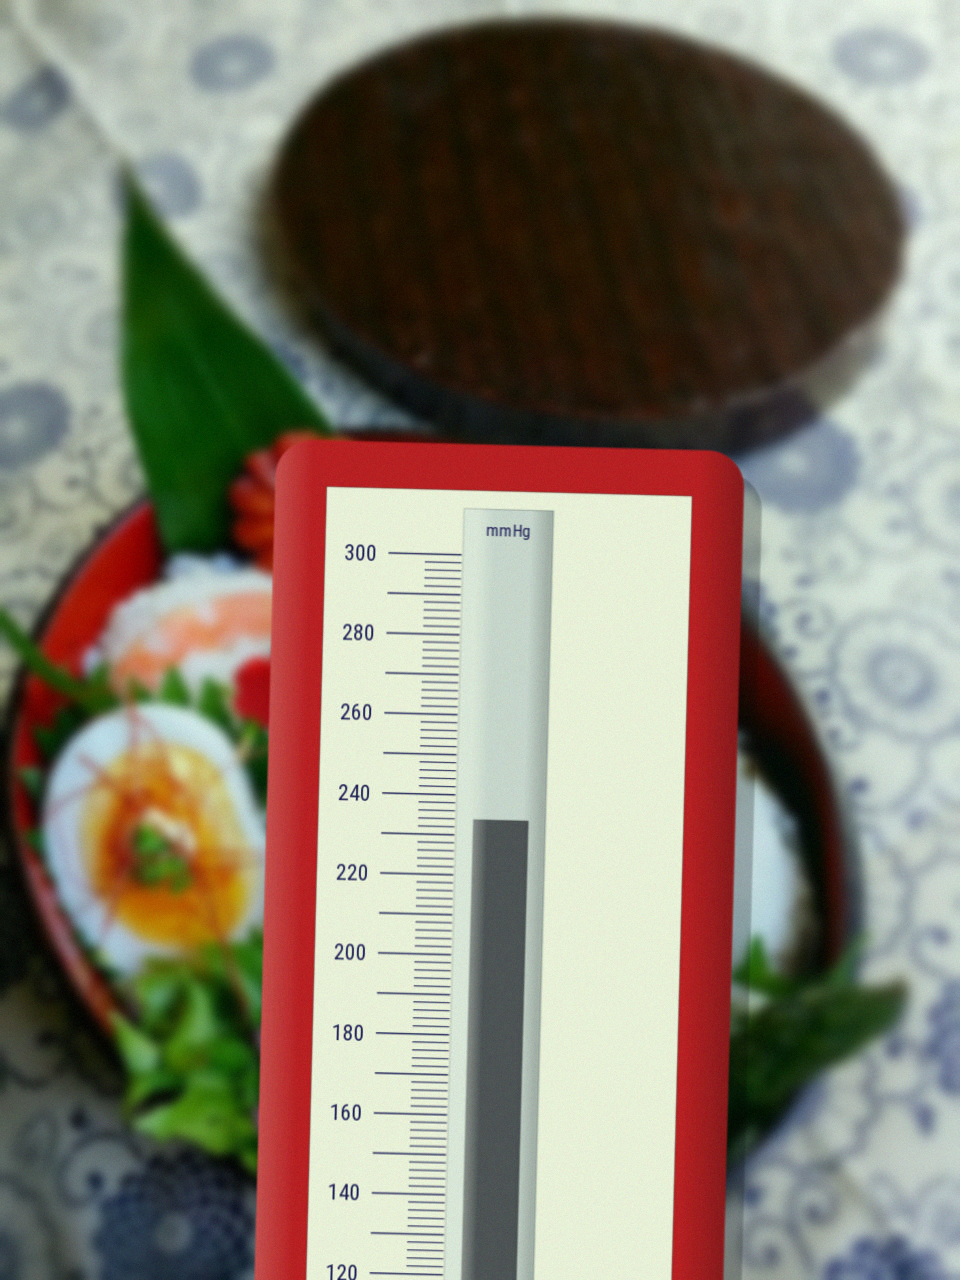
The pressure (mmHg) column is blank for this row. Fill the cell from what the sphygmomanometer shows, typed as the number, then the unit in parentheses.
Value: 234 (mmHg)
